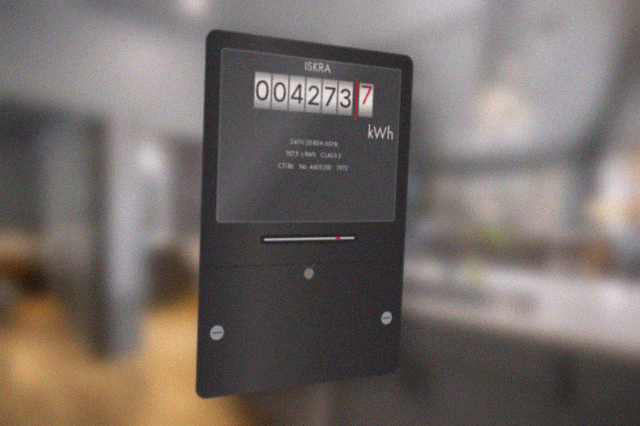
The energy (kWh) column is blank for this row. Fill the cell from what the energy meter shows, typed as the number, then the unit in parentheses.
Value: 4273.7 (kWh)
